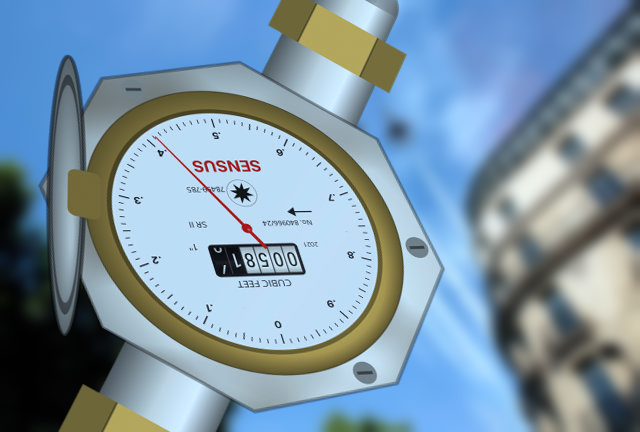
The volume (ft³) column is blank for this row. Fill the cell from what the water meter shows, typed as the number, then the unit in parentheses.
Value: 5817.41 (ft³)
